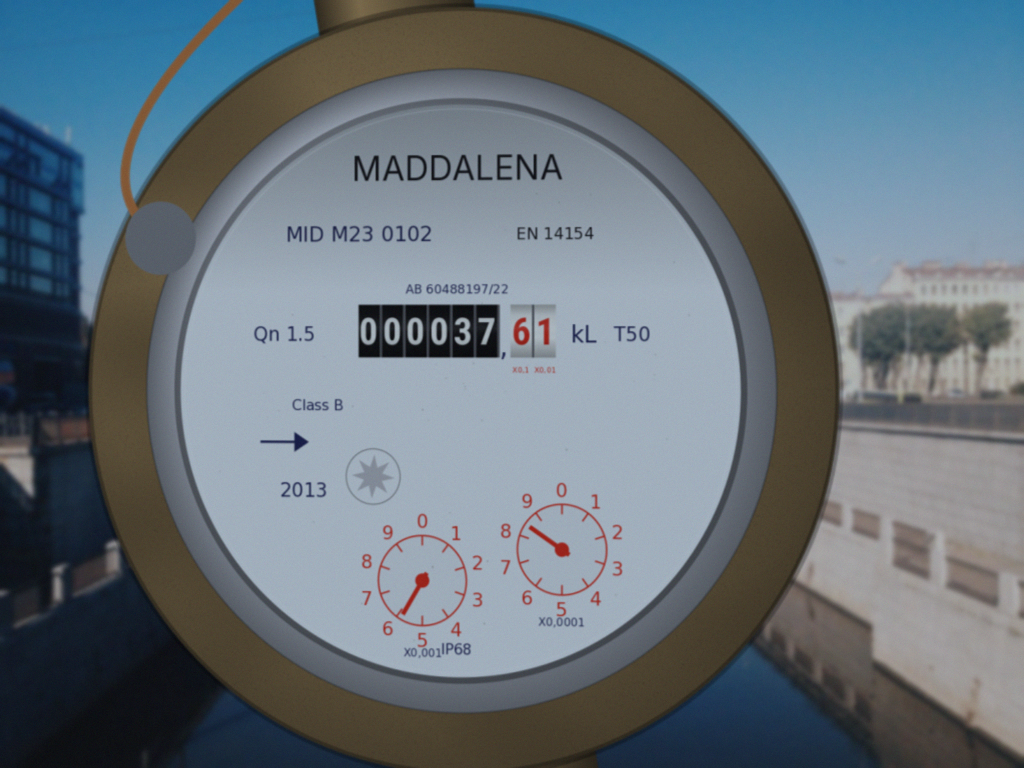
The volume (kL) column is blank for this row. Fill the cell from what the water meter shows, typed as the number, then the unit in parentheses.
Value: 37.6158 (kL)
